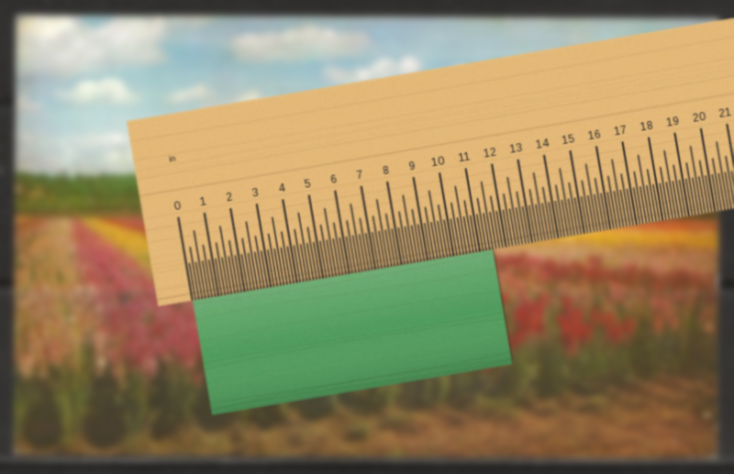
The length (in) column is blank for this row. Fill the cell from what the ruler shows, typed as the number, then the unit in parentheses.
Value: 11.5 (in)
